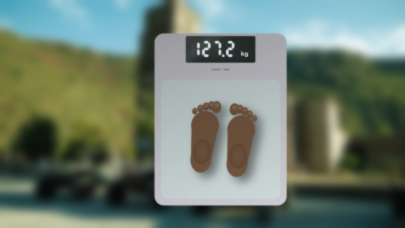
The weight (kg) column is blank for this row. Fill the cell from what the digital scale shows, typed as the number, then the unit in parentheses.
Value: 127.2 (kg)
